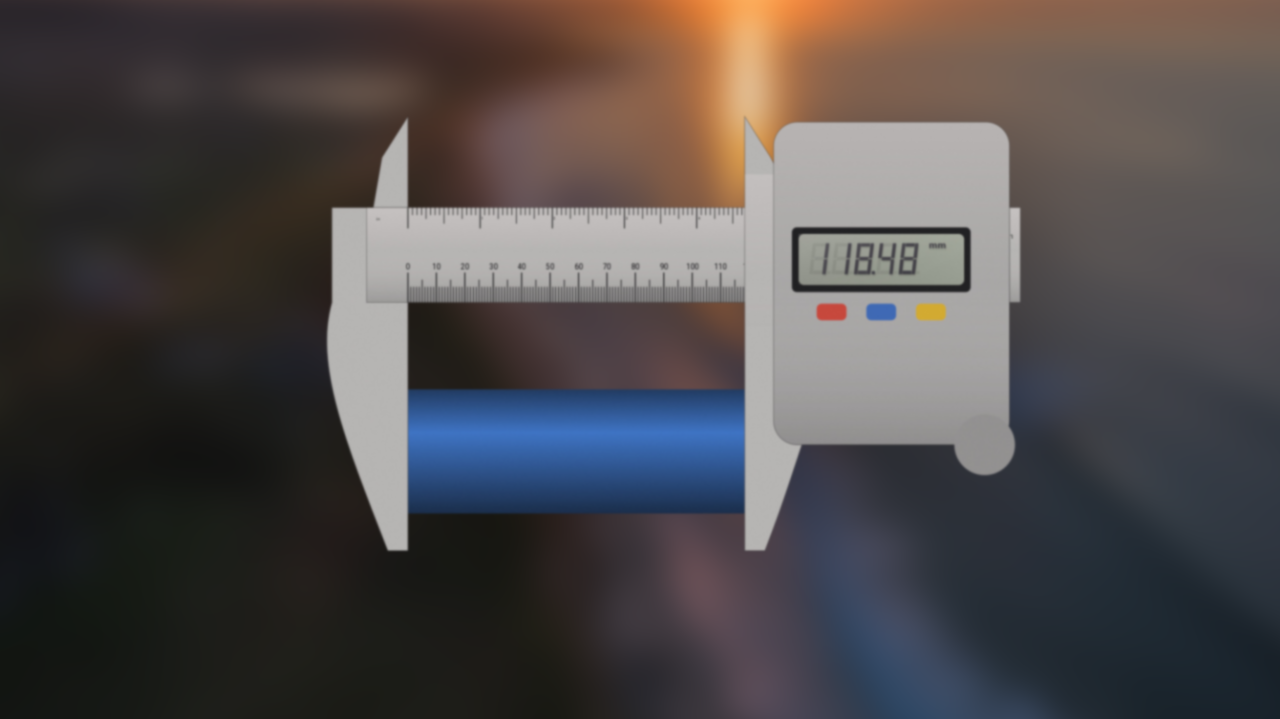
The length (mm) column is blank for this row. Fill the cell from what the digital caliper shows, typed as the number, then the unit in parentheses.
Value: 118.48 (mm)
